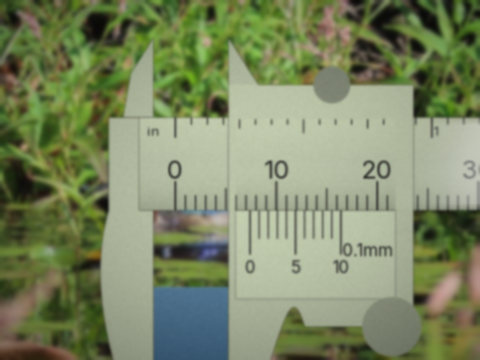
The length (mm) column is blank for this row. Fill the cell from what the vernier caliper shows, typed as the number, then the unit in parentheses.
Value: 7.4 (mm)
